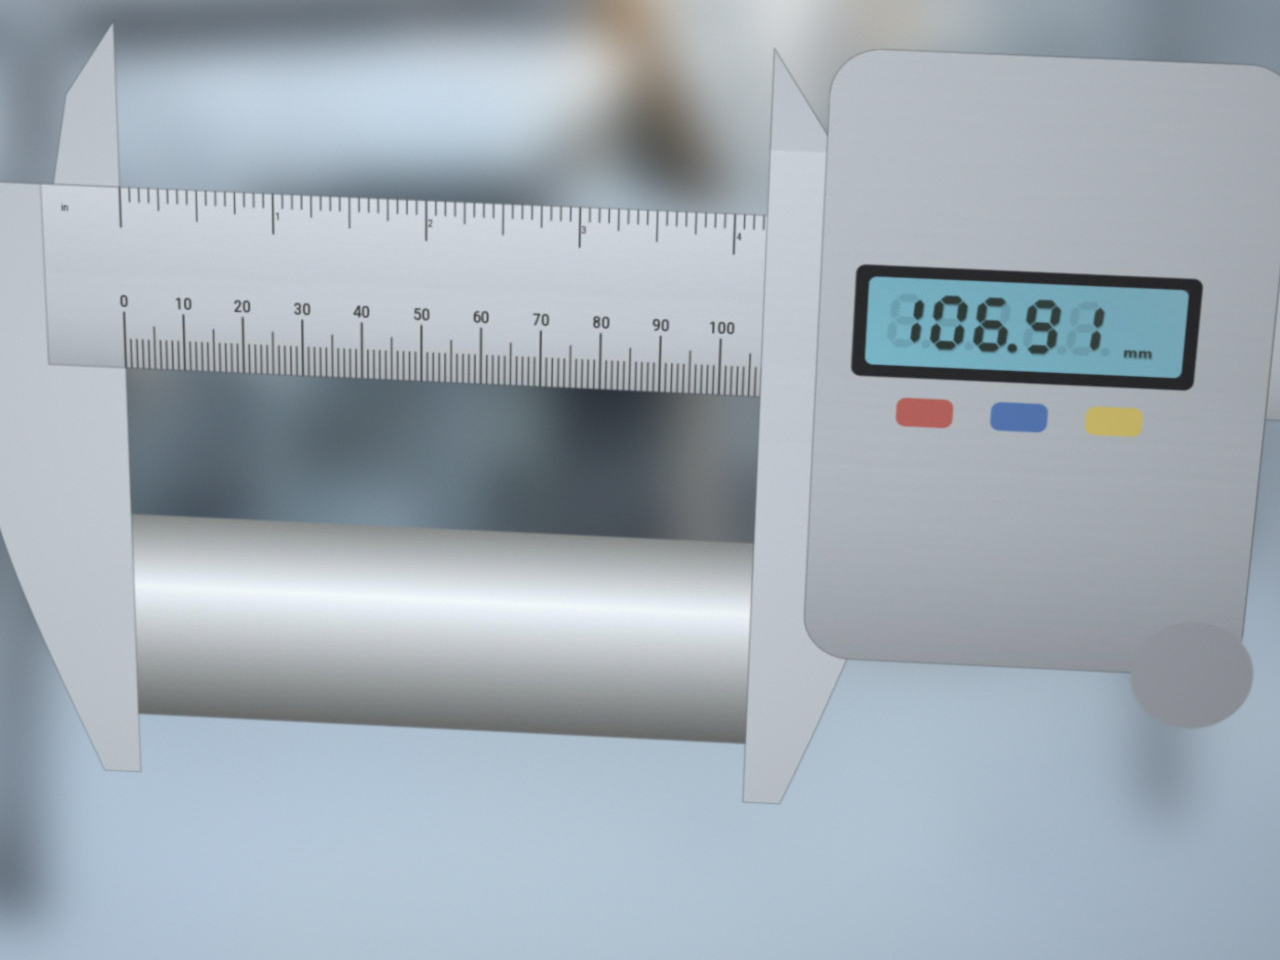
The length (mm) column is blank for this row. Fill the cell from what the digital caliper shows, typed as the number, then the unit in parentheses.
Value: 106.91 (mm)
